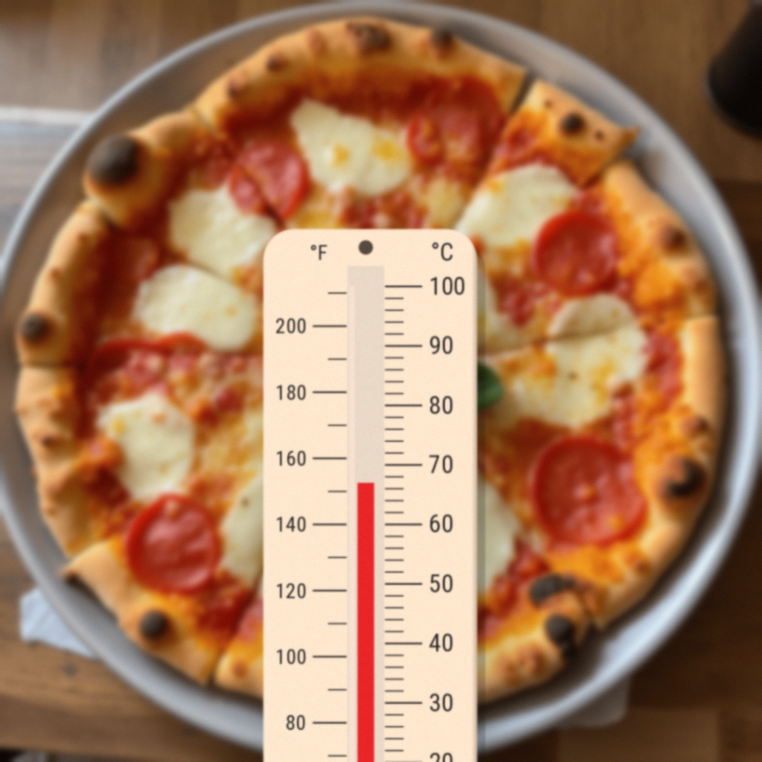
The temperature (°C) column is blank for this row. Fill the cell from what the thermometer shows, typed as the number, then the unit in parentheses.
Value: 67 (°C)
